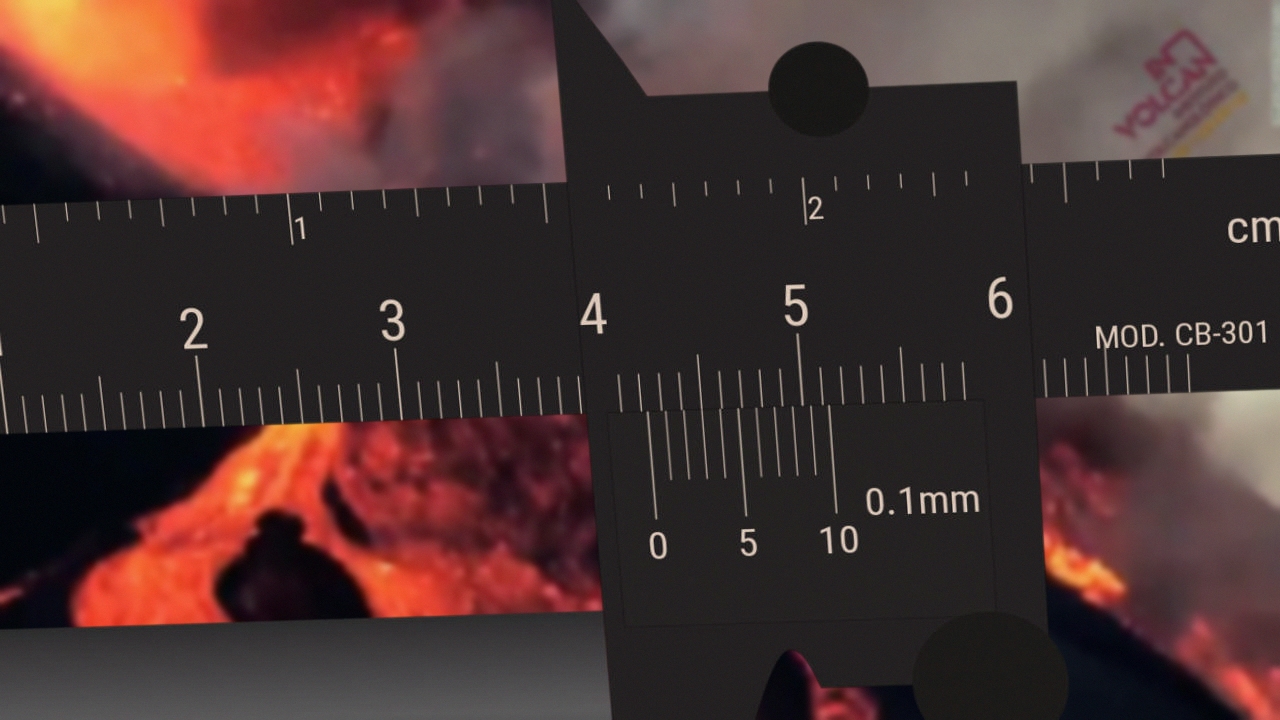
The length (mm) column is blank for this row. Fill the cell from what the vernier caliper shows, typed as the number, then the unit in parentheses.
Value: 42.3 (mm)
